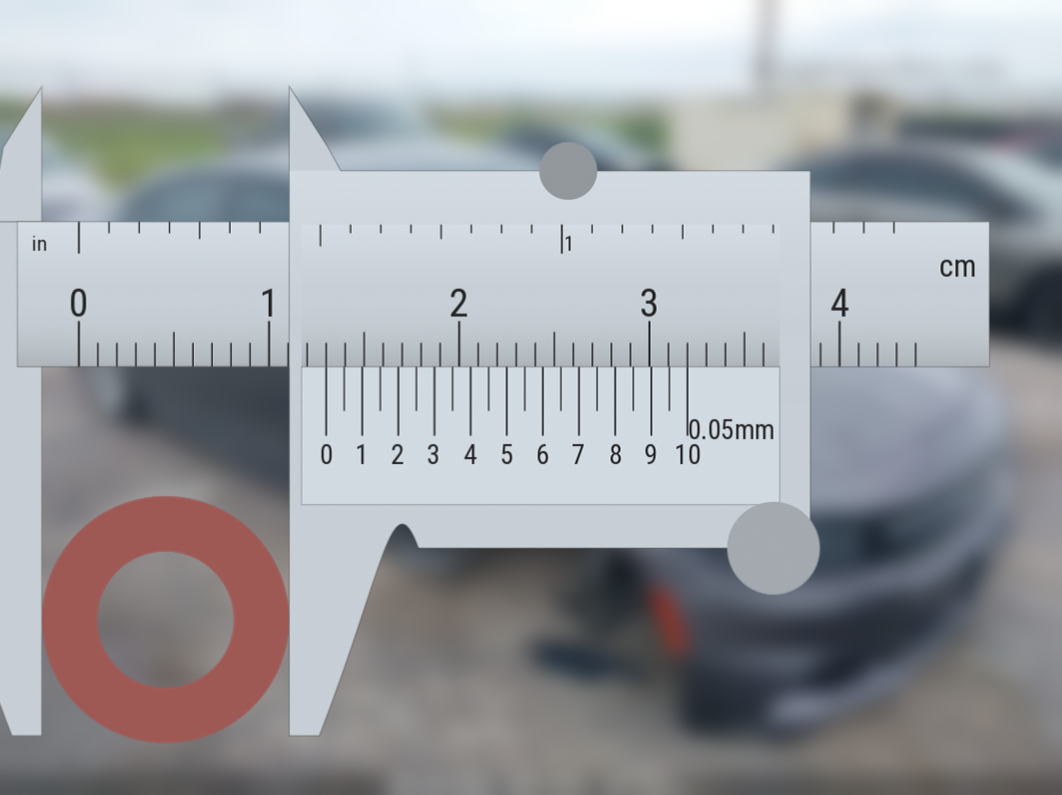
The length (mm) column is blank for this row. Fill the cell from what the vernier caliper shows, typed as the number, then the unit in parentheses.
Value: 13.0 (mm)
